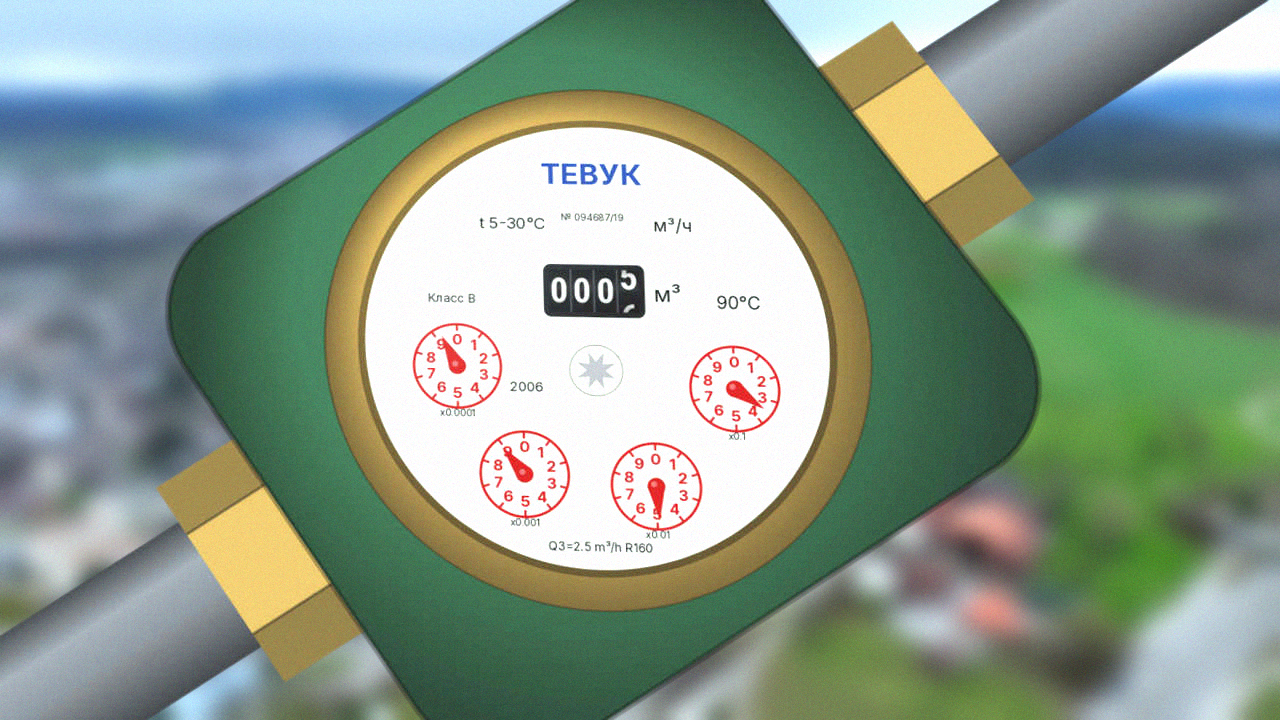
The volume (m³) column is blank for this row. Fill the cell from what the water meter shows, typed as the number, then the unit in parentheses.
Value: 5.3489 (m³)
